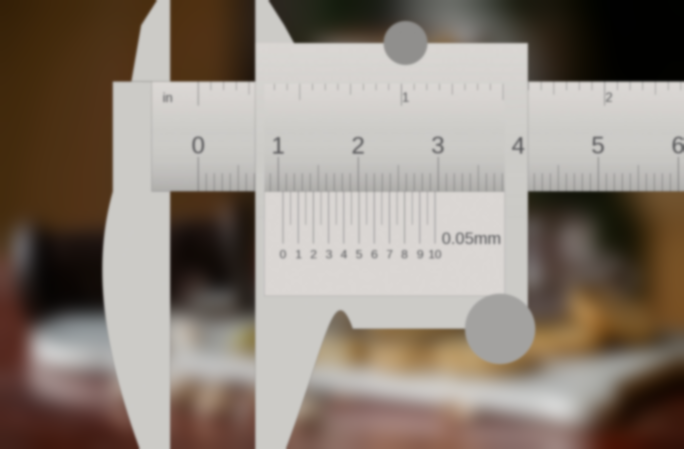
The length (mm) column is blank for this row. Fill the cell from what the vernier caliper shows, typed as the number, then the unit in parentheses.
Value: 10.6 (mm)
